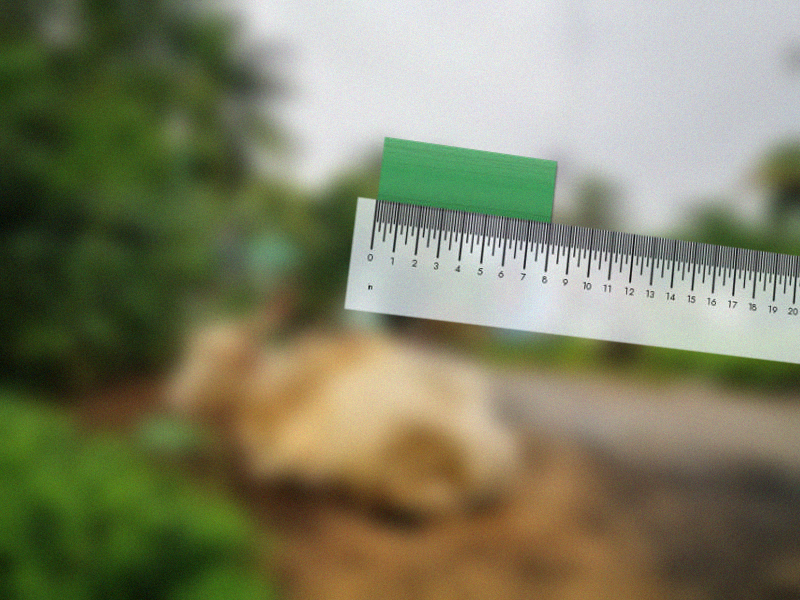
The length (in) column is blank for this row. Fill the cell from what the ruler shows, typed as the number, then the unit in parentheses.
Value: 8 (in)
